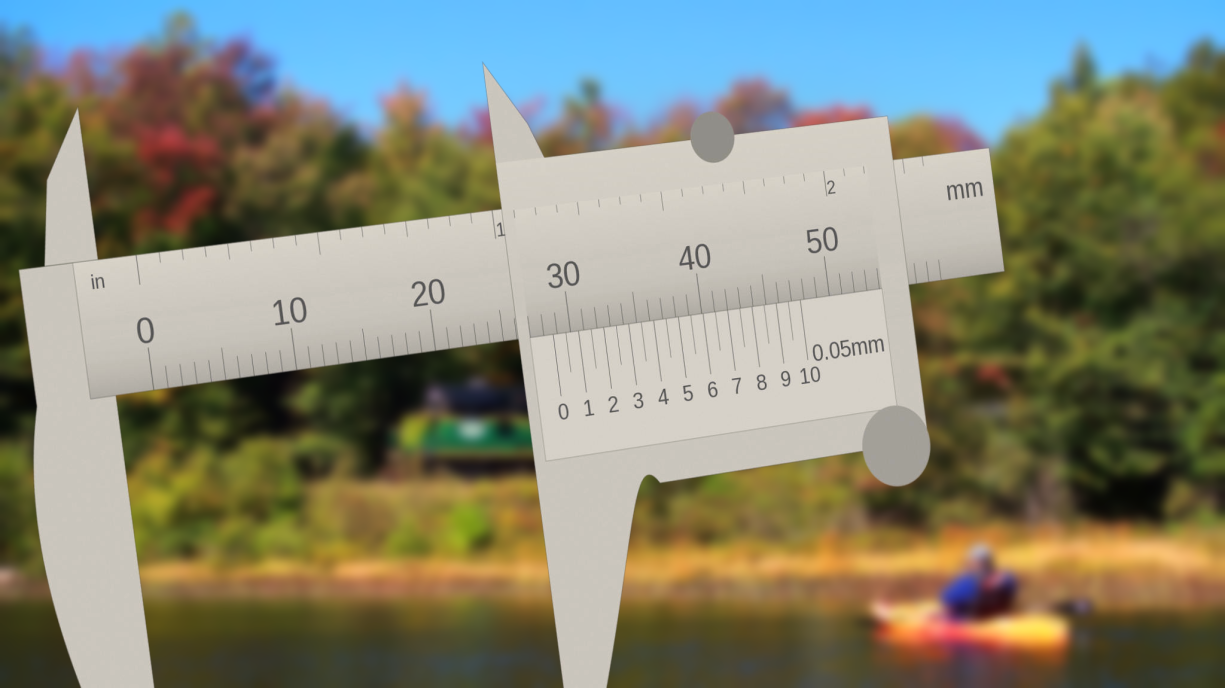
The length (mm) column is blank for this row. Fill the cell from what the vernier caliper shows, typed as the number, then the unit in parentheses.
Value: 28.7 (mm)
